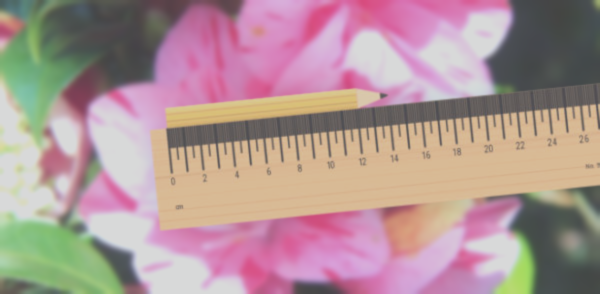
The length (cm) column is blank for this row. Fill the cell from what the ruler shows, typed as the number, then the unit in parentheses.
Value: 14 (cm)
